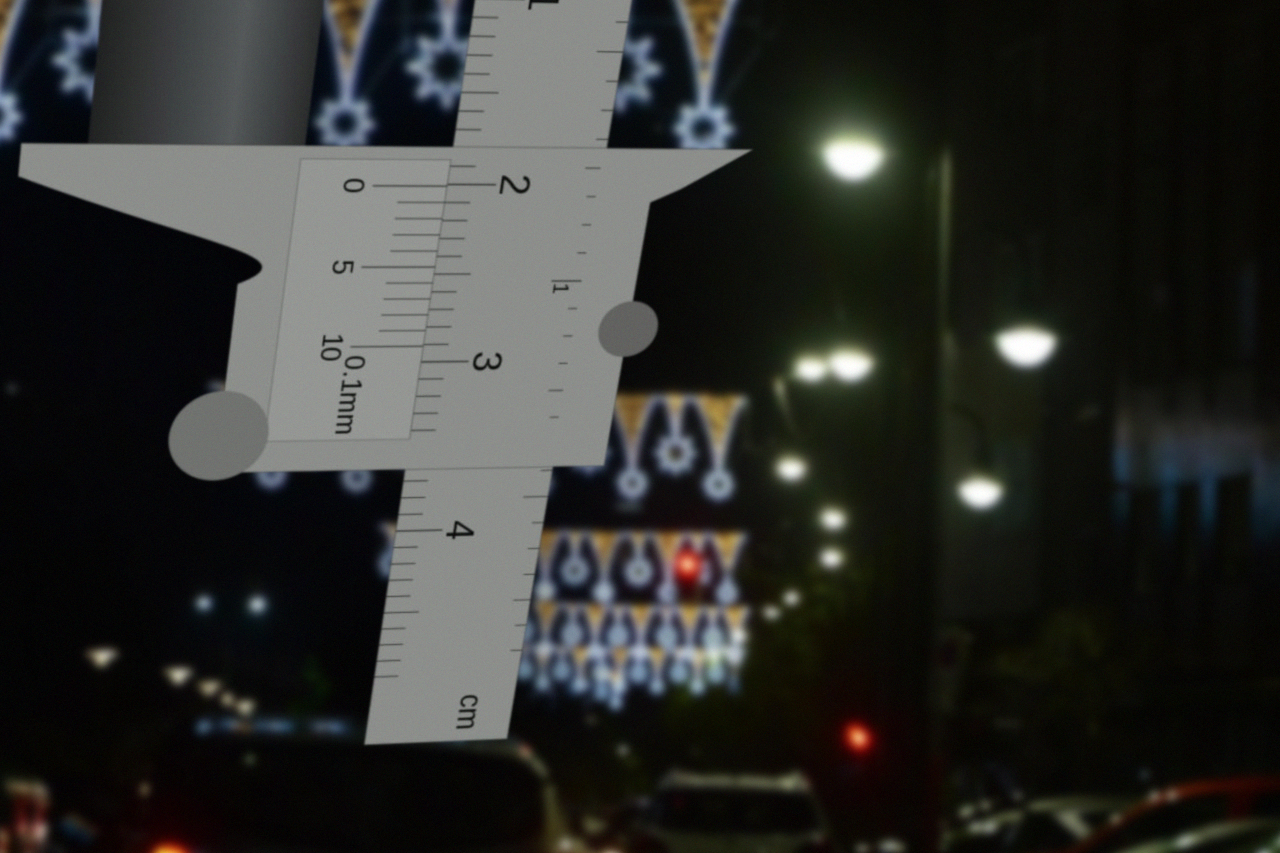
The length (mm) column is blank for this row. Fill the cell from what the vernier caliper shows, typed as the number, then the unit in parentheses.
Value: 20.1 (mm)
